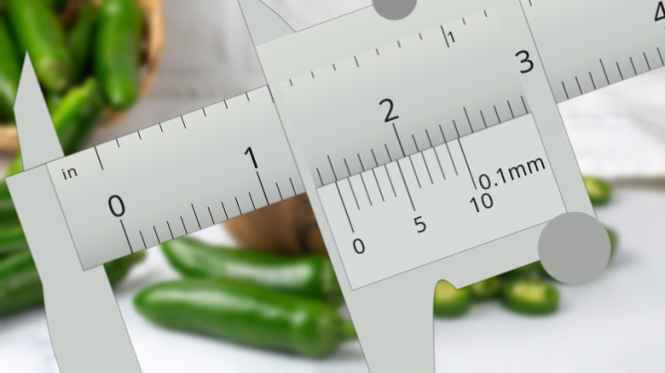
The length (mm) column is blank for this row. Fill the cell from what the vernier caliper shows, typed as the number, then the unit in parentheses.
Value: 14.9 (mm)
